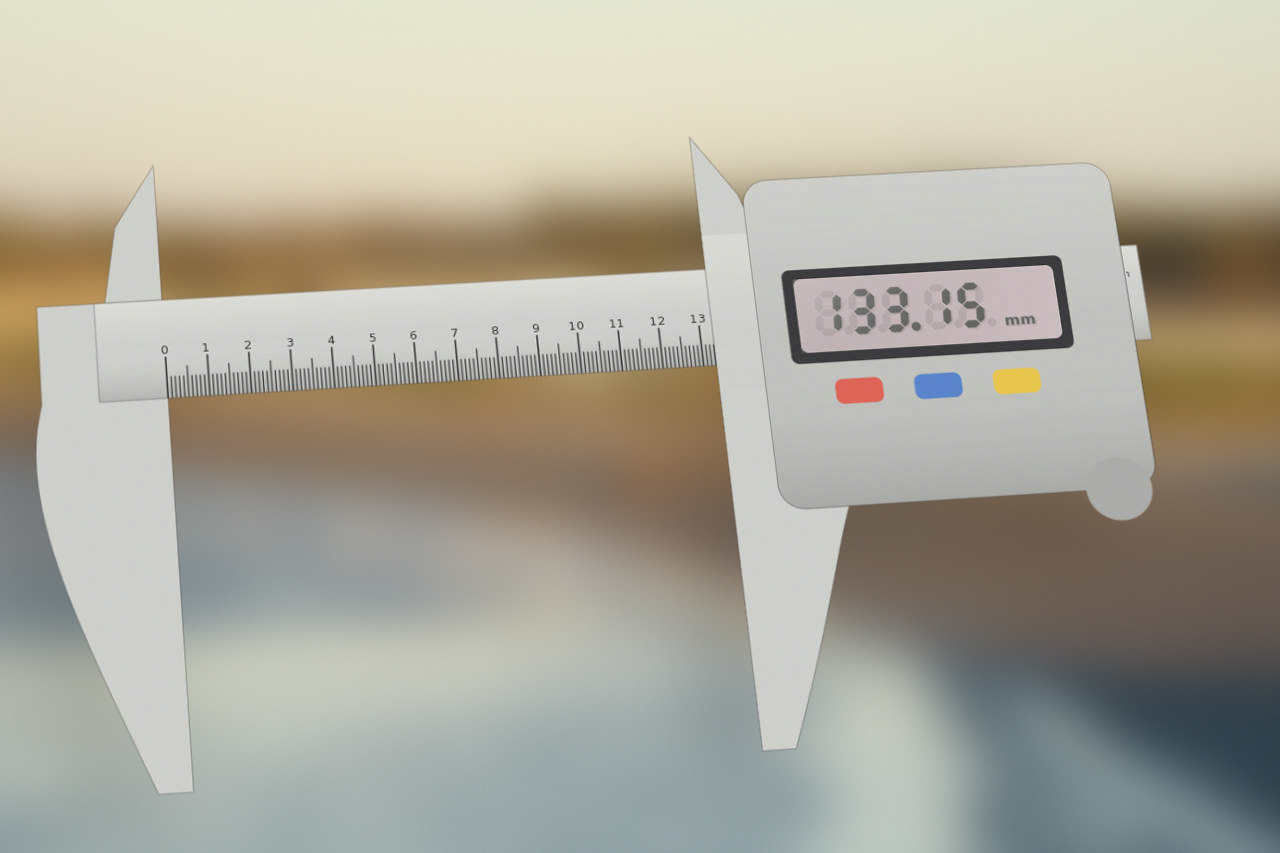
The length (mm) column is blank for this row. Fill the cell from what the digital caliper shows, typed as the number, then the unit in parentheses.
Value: 133.15 (mm)
